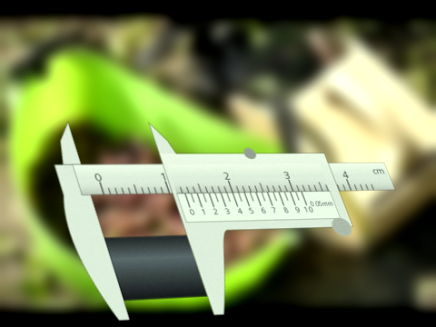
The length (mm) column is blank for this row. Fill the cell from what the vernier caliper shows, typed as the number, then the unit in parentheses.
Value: 12.4 (mm)
